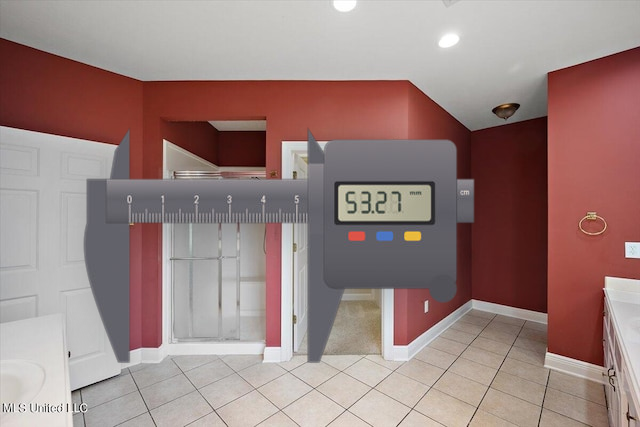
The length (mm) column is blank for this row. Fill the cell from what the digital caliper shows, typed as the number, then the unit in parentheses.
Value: 53.27 (mm)
